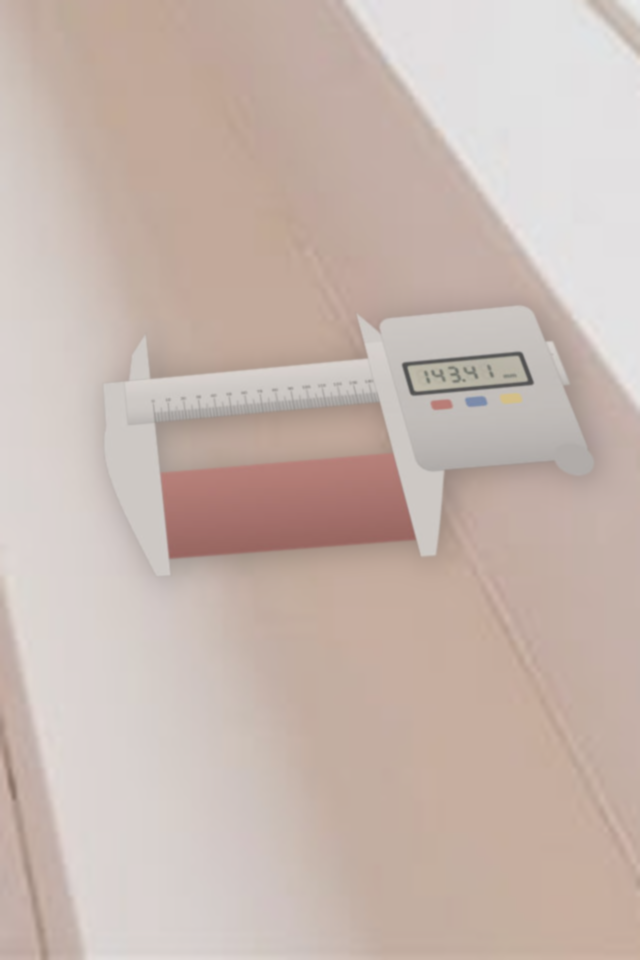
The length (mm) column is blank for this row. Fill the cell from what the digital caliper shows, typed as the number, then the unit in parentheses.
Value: 143.41 (mm)
